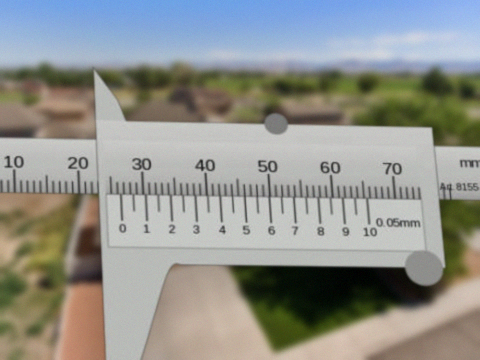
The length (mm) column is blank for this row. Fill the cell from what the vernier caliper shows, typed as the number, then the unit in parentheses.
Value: 26.5 (mm)
